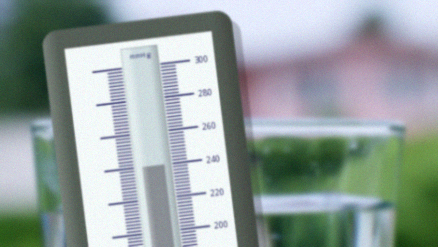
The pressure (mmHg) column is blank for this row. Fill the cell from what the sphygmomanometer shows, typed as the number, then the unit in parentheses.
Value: 240 (mmHg)
